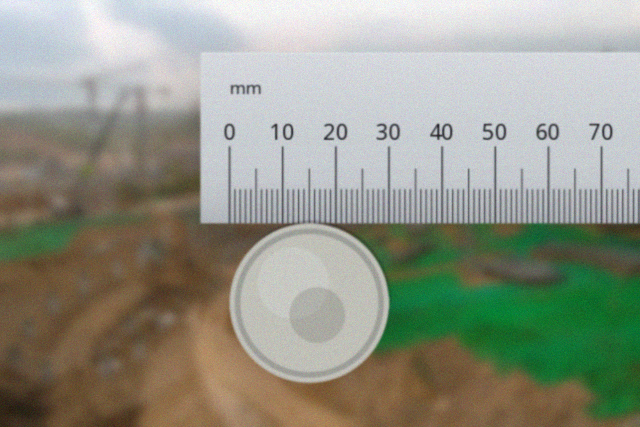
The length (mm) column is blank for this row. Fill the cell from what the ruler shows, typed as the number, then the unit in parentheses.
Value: 30 (mm)
